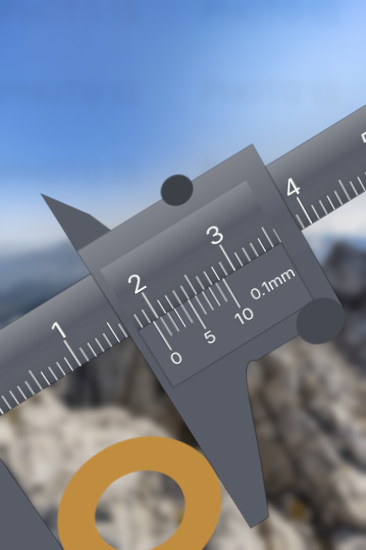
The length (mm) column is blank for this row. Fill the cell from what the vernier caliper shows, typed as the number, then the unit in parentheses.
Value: 19.4 (mm)
